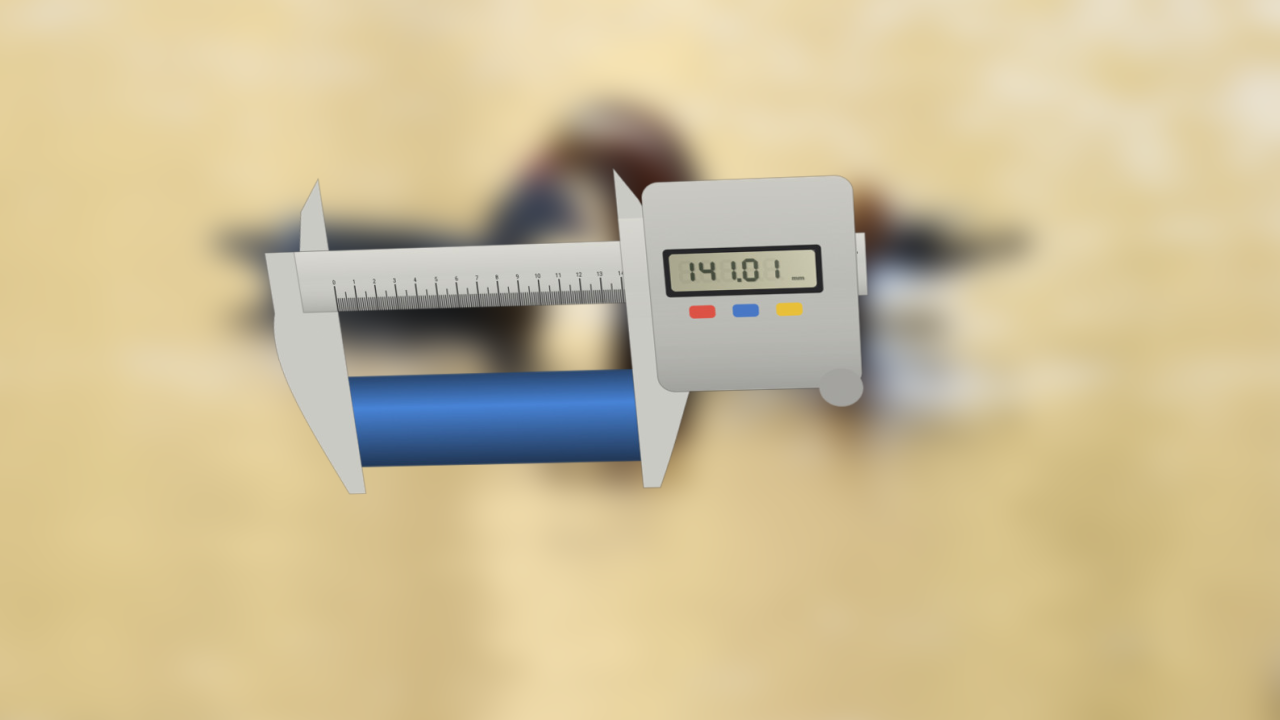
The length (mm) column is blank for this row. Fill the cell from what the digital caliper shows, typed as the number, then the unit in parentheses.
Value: 141.01 (mm)
